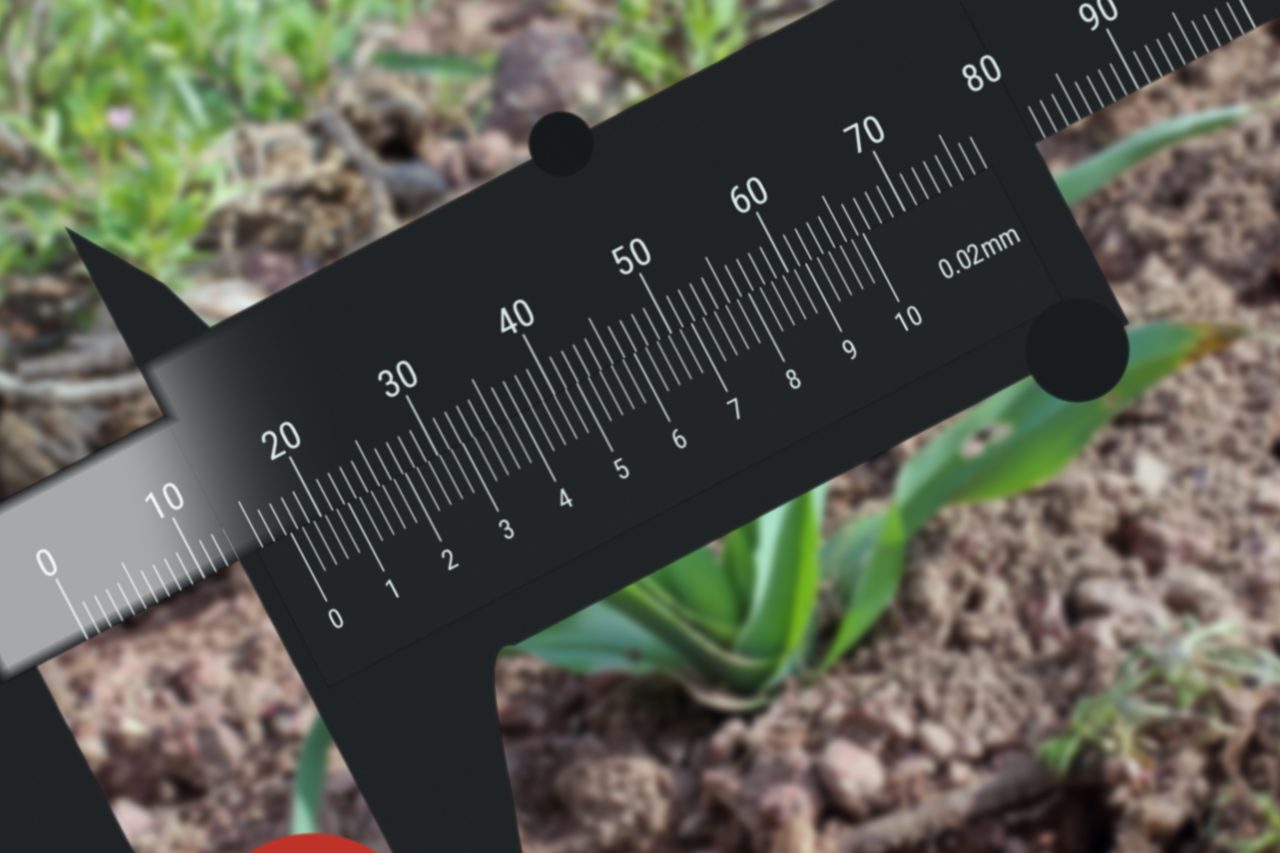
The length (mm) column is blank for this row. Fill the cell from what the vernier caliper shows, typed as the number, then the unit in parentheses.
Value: 17.4 (mm)
